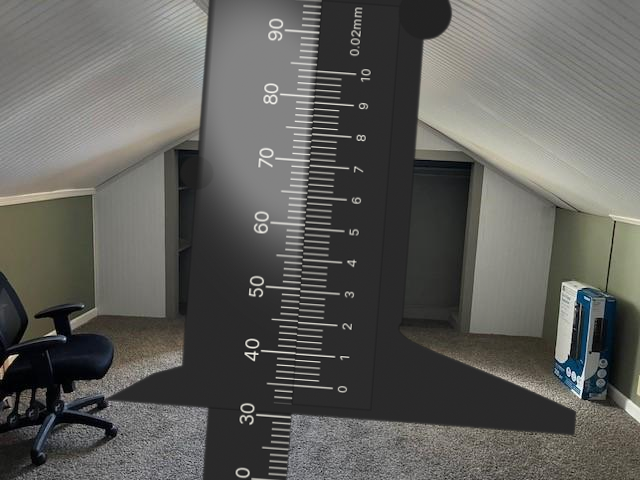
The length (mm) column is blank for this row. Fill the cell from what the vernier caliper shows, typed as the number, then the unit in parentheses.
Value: 35.0 (mm)
